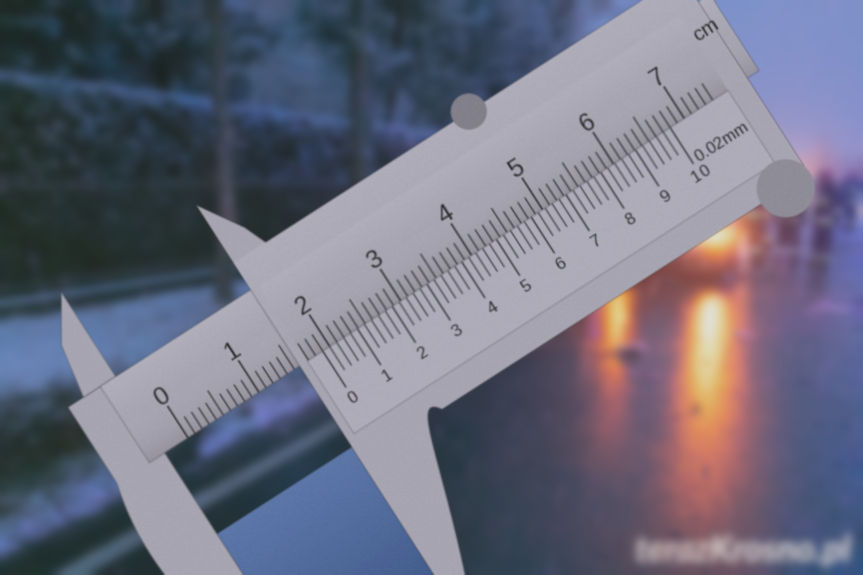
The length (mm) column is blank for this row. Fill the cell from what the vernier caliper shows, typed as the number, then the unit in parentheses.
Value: 19.0 (mm)
